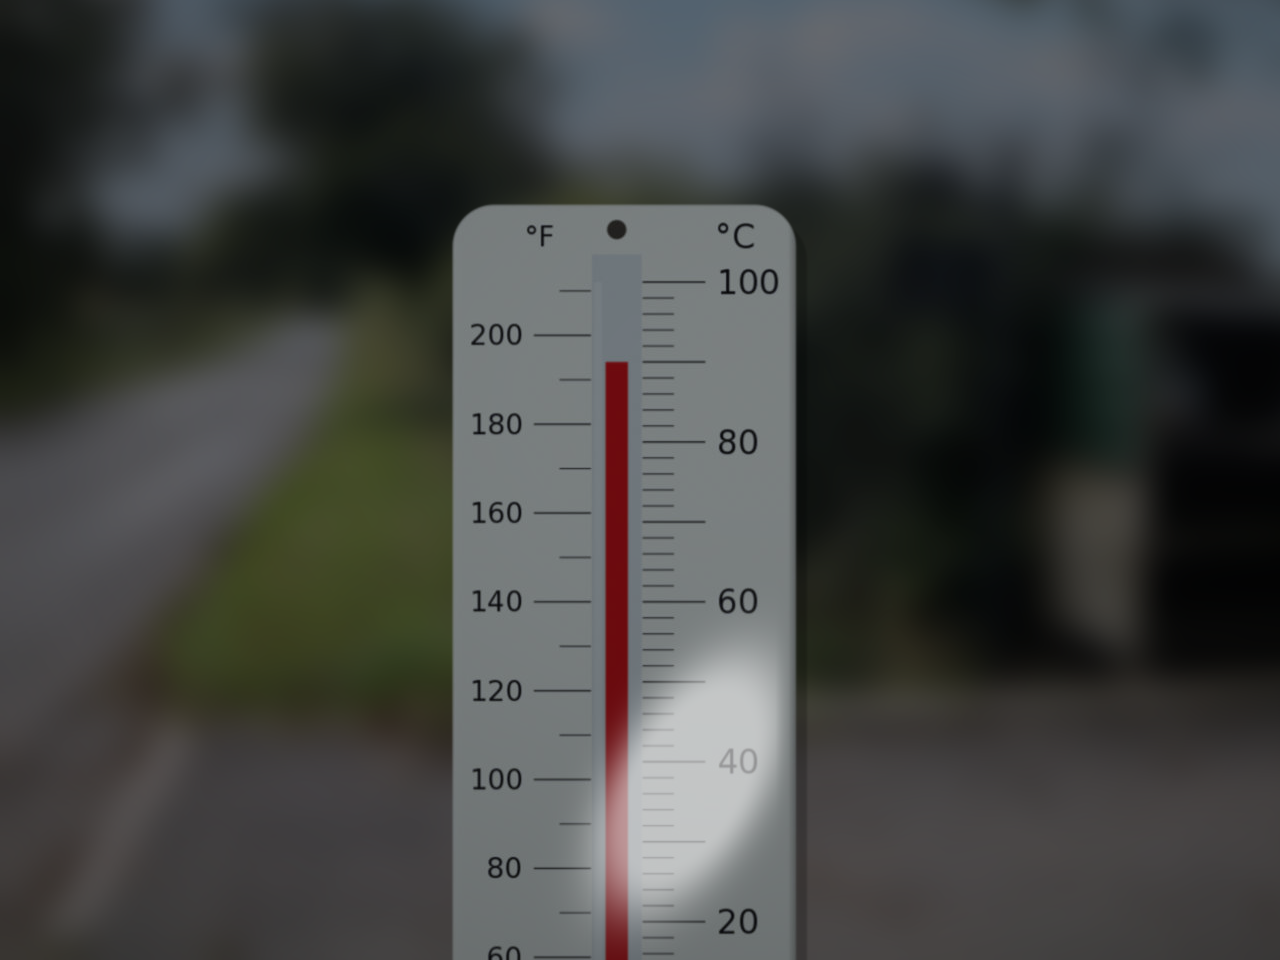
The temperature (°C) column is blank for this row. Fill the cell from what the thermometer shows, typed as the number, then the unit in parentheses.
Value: 90 (°C)
